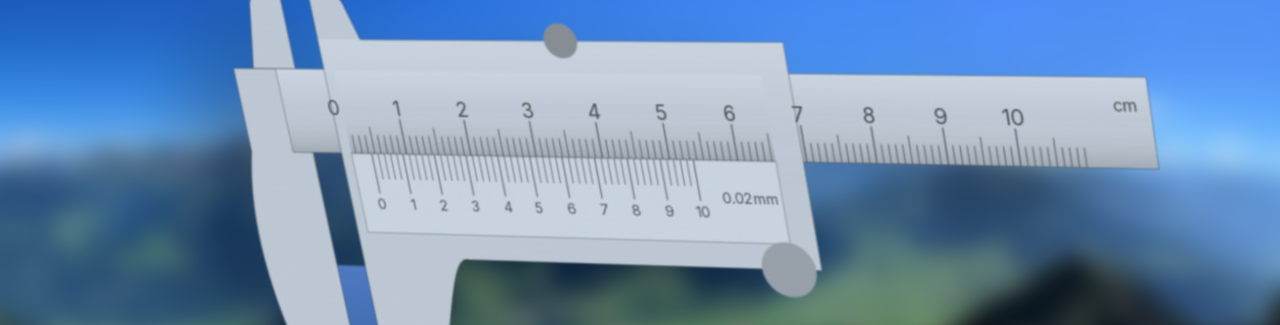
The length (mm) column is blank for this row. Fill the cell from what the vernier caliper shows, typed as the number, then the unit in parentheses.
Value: 4.5 (mm)
